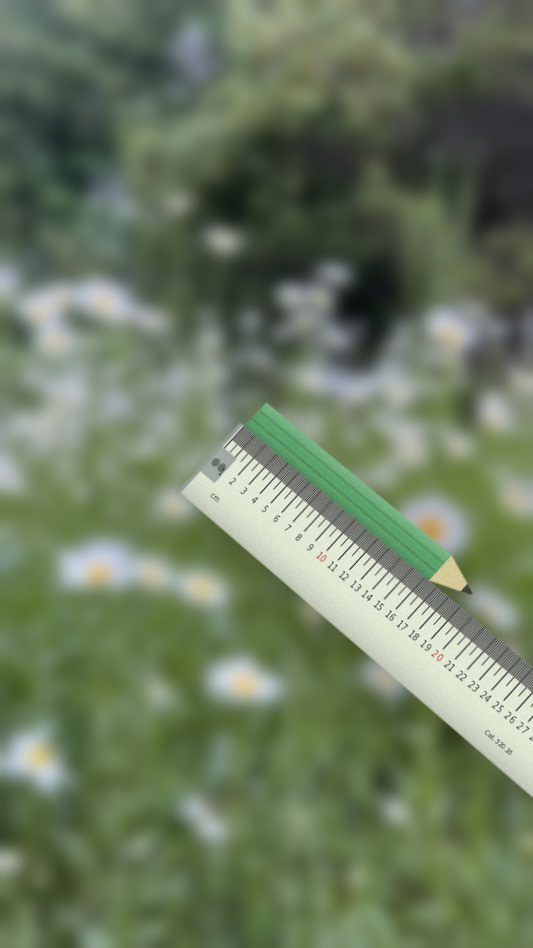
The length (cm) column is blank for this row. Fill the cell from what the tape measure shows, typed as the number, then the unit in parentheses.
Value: 19 (cm)
